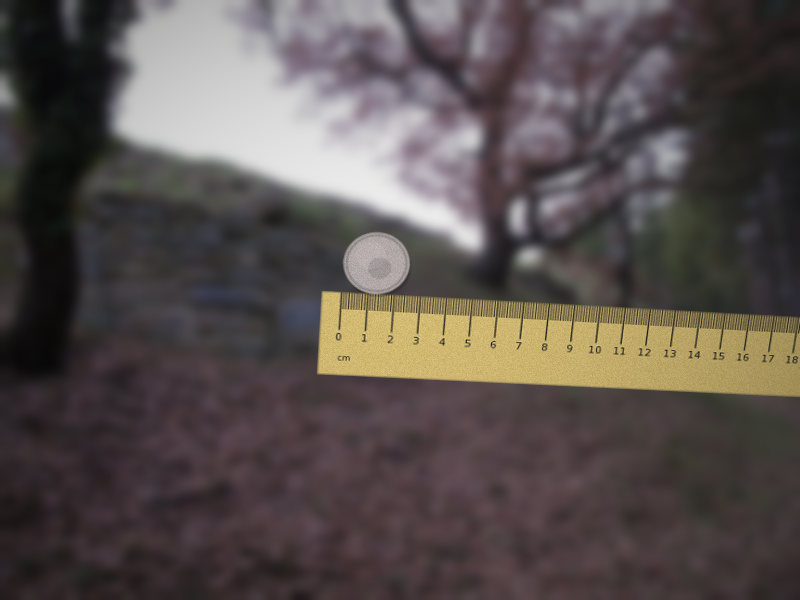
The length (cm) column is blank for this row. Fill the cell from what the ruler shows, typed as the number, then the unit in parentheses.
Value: 2.5 (cm)
